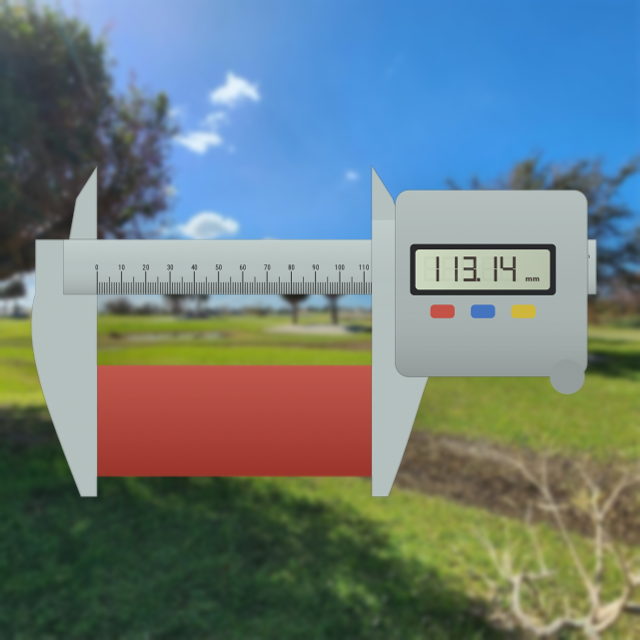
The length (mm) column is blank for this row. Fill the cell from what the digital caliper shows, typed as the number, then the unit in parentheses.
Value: 113.14 (mm)
